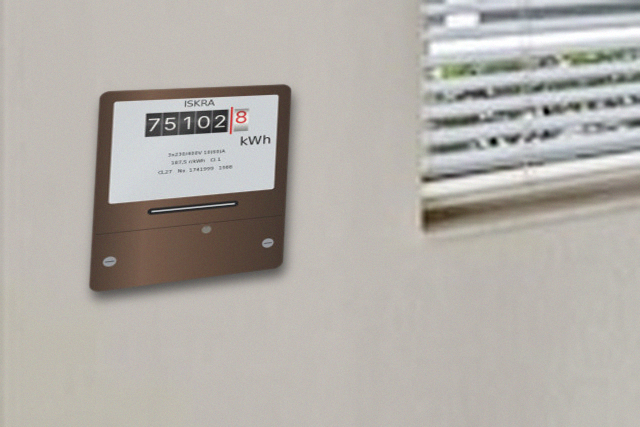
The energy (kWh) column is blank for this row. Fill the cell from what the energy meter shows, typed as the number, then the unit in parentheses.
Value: 75102.8 (kWh)
